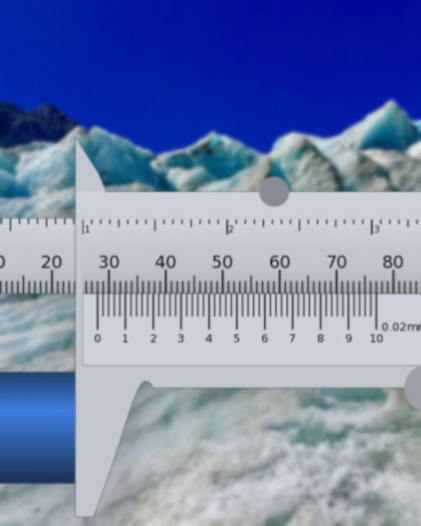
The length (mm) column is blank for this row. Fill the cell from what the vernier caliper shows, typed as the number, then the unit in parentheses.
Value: 28.0 (mm)
